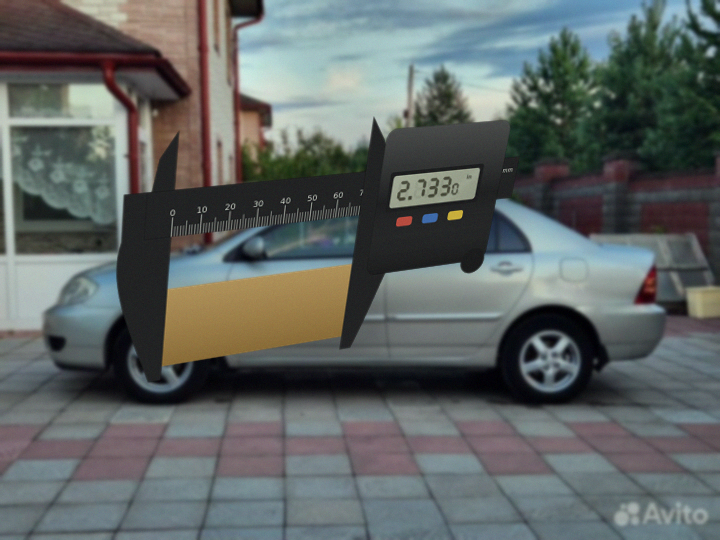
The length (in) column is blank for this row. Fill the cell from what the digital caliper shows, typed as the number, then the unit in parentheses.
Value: 2.7330 (in)
